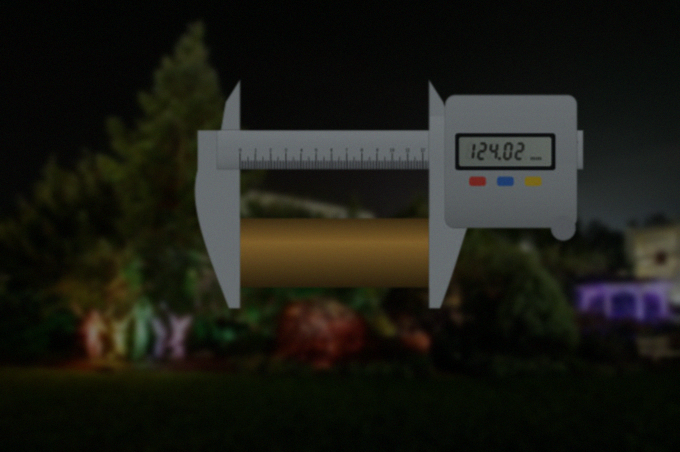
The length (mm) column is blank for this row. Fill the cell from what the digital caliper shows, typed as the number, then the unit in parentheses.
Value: 124.02 (mm)
